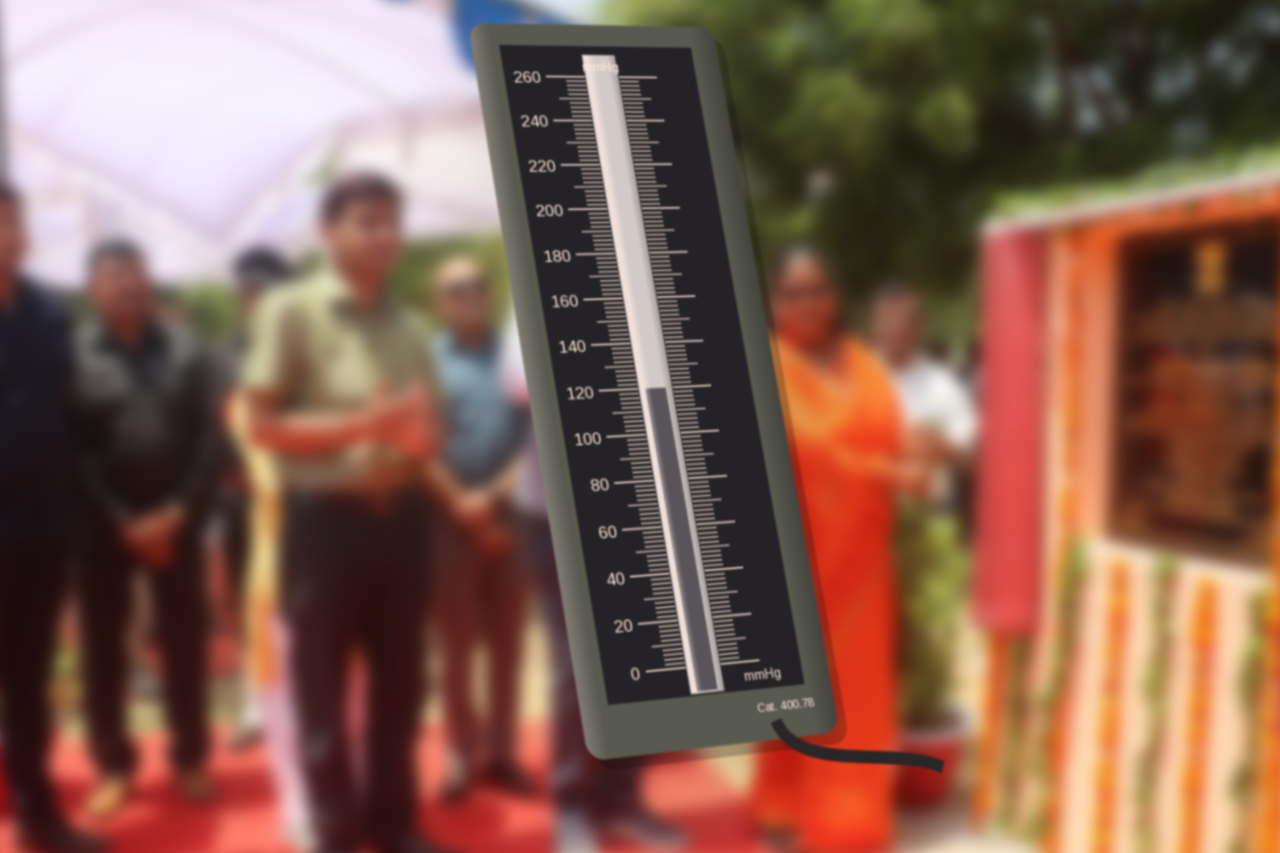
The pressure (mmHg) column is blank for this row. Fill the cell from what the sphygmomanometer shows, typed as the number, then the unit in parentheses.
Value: 120 (mmHg)
